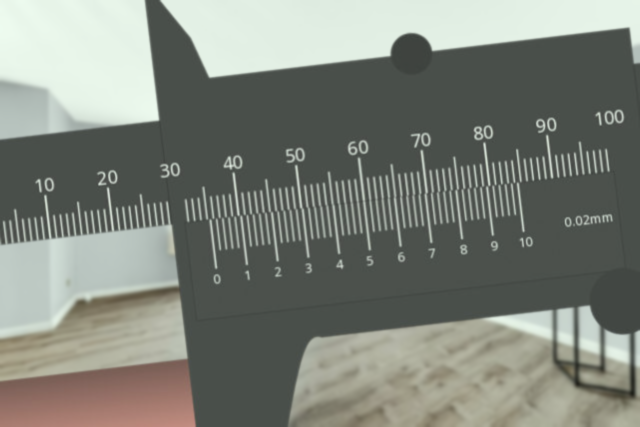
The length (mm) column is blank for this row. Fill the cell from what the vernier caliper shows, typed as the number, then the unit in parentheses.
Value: 35.5 (mm)
